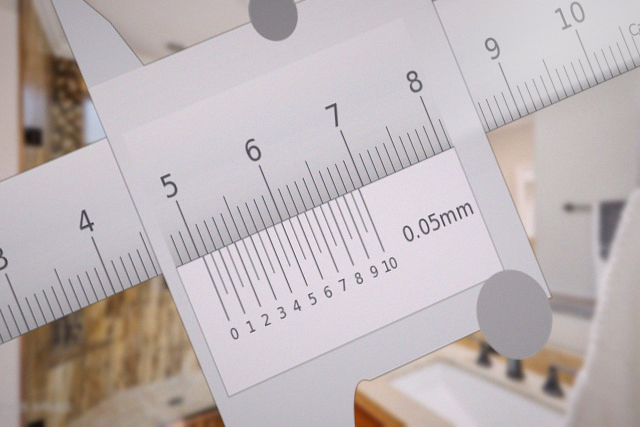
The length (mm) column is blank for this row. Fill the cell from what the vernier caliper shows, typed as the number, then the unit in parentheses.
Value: 50.4 (mm)
